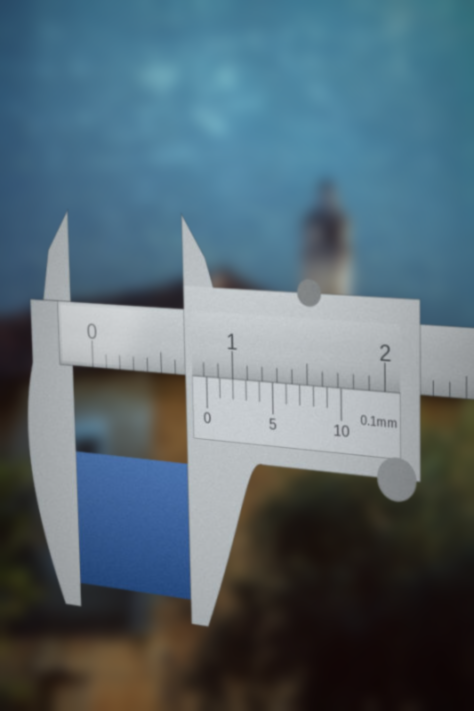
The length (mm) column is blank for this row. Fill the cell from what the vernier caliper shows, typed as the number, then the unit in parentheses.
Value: 8.2 (mm)
